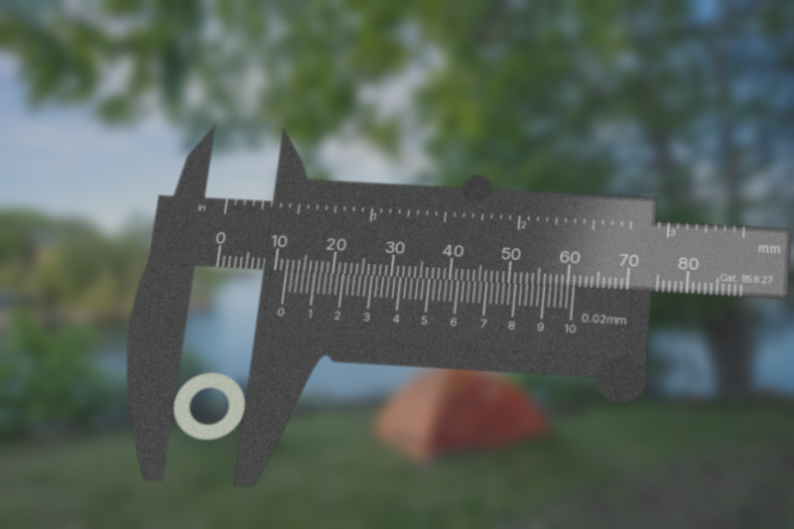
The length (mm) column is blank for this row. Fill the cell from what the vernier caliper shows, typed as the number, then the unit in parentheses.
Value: 12.0 (mm)
